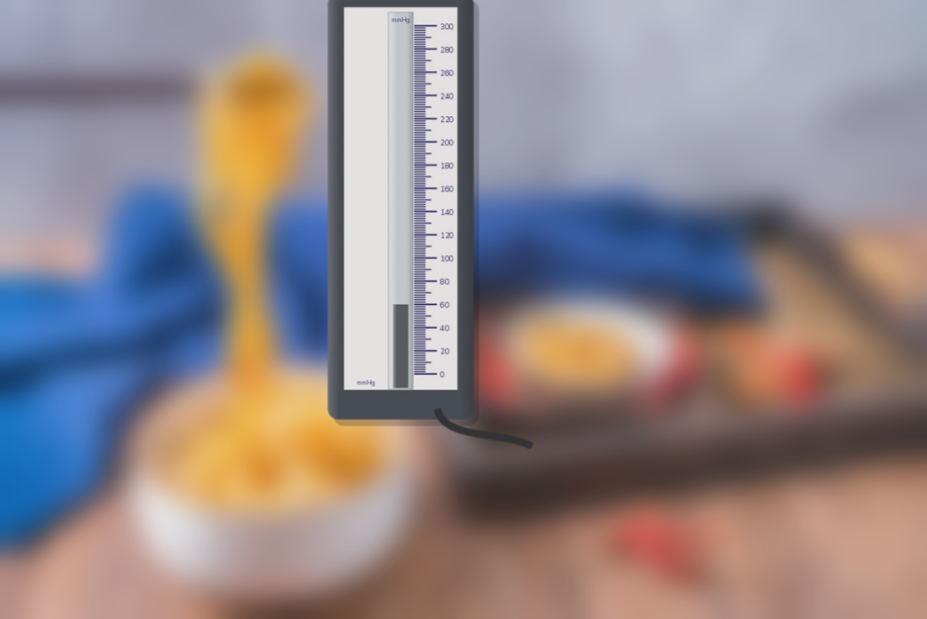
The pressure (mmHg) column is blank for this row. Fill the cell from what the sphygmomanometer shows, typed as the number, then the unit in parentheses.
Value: 60 (mmHg)
